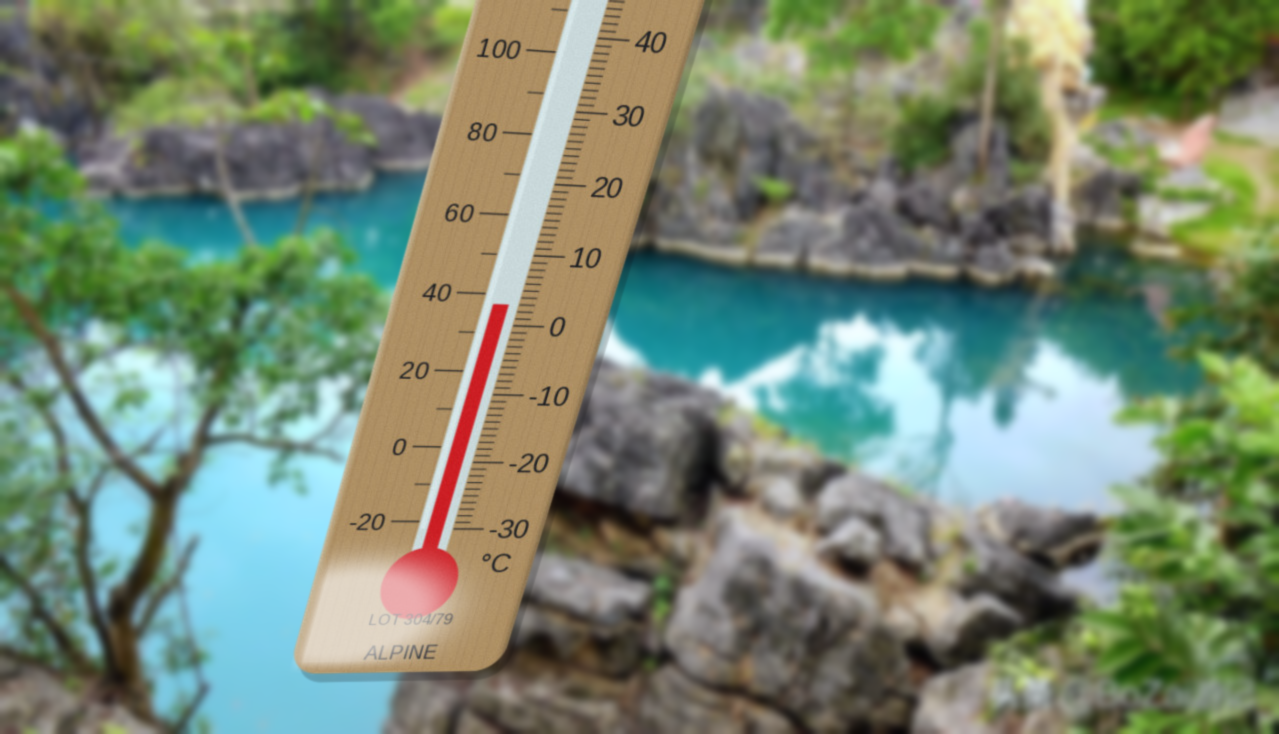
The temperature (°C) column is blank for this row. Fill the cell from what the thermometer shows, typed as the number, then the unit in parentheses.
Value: 3 (°C)
